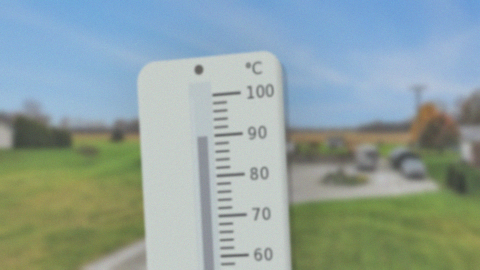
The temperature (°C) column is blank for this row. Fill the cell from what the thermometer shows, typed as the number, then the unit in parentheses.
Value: 90 (°C)
